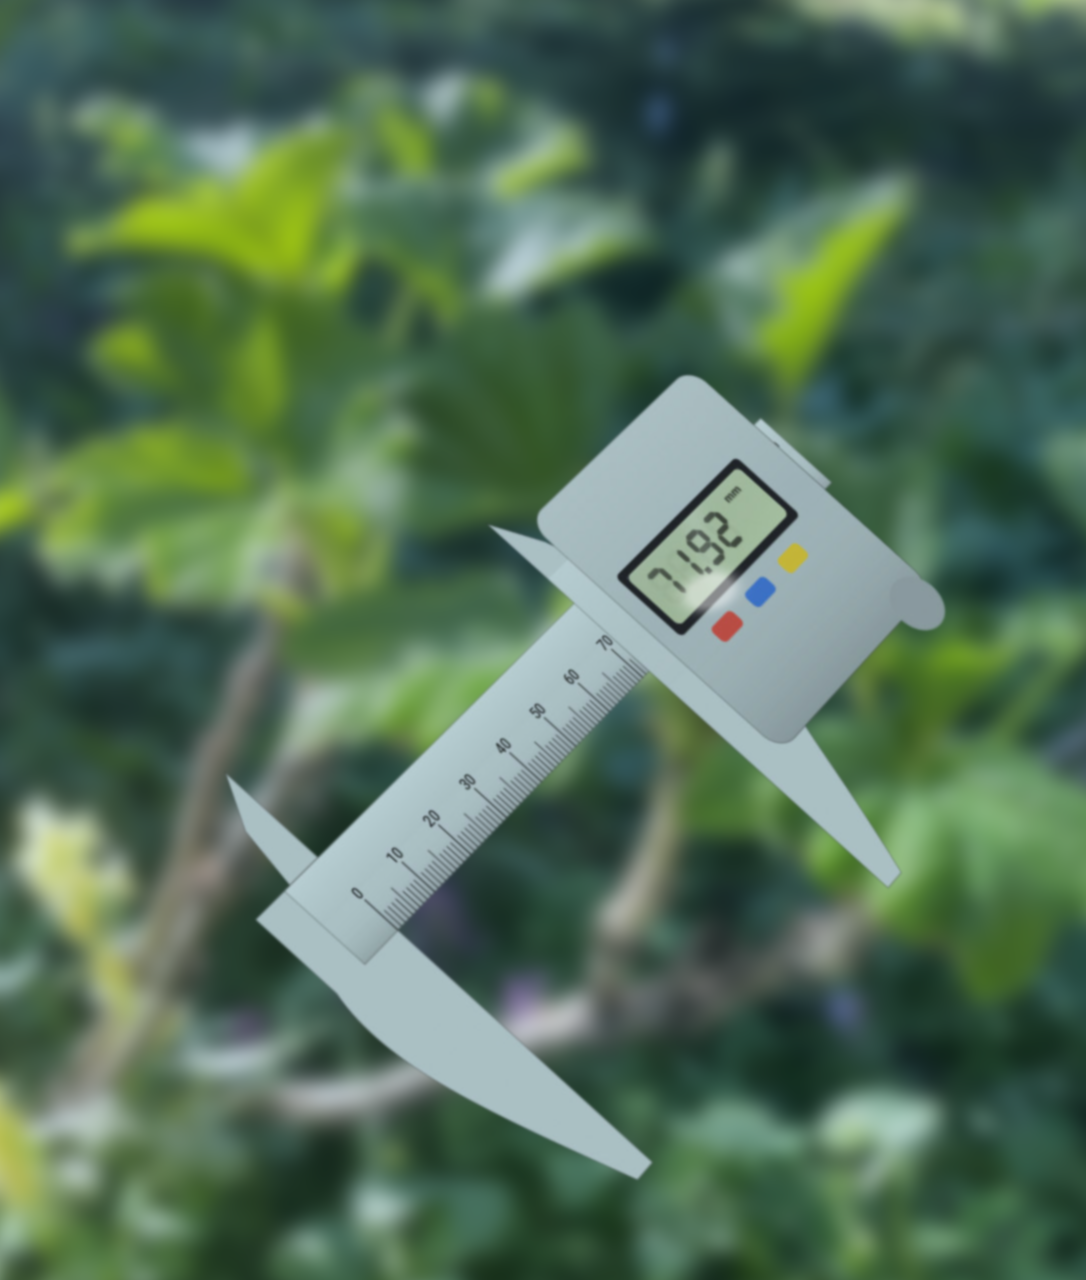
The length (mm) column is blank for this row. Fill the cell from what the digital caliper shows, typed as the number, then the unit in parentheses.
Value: 71.92 (mm)
